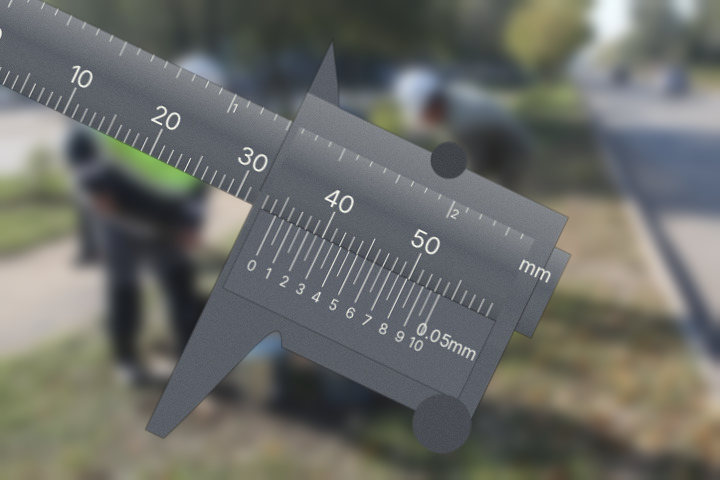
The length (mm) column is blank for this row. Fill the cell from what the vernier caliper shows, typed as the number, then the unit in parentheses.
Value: 34.6 (mm)
